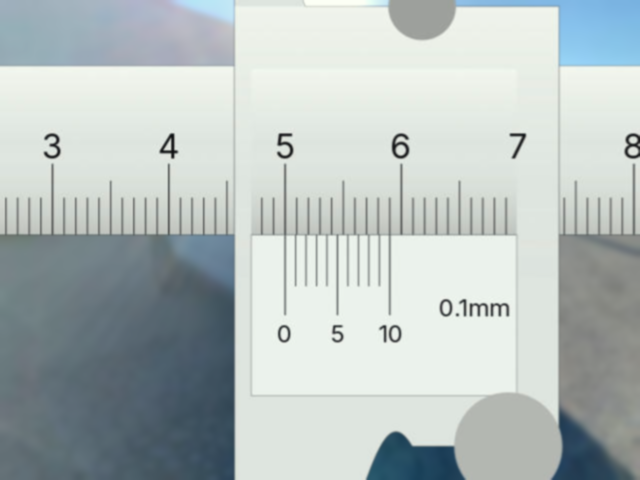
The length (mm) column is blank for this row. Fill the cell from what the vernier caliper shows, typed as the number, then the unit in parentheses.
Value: 50.0 (mm)
